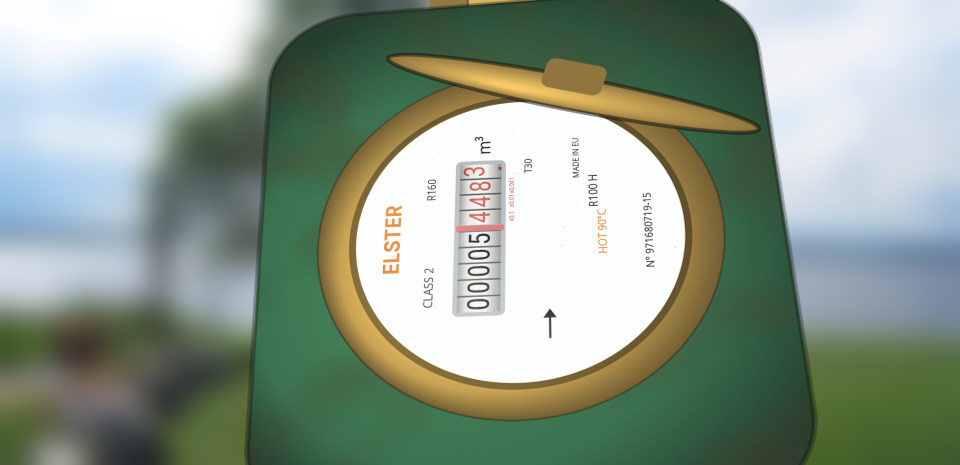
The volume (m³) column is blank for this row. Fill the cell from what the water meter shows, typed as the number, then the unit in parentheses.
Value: 5.4483 (m³)
